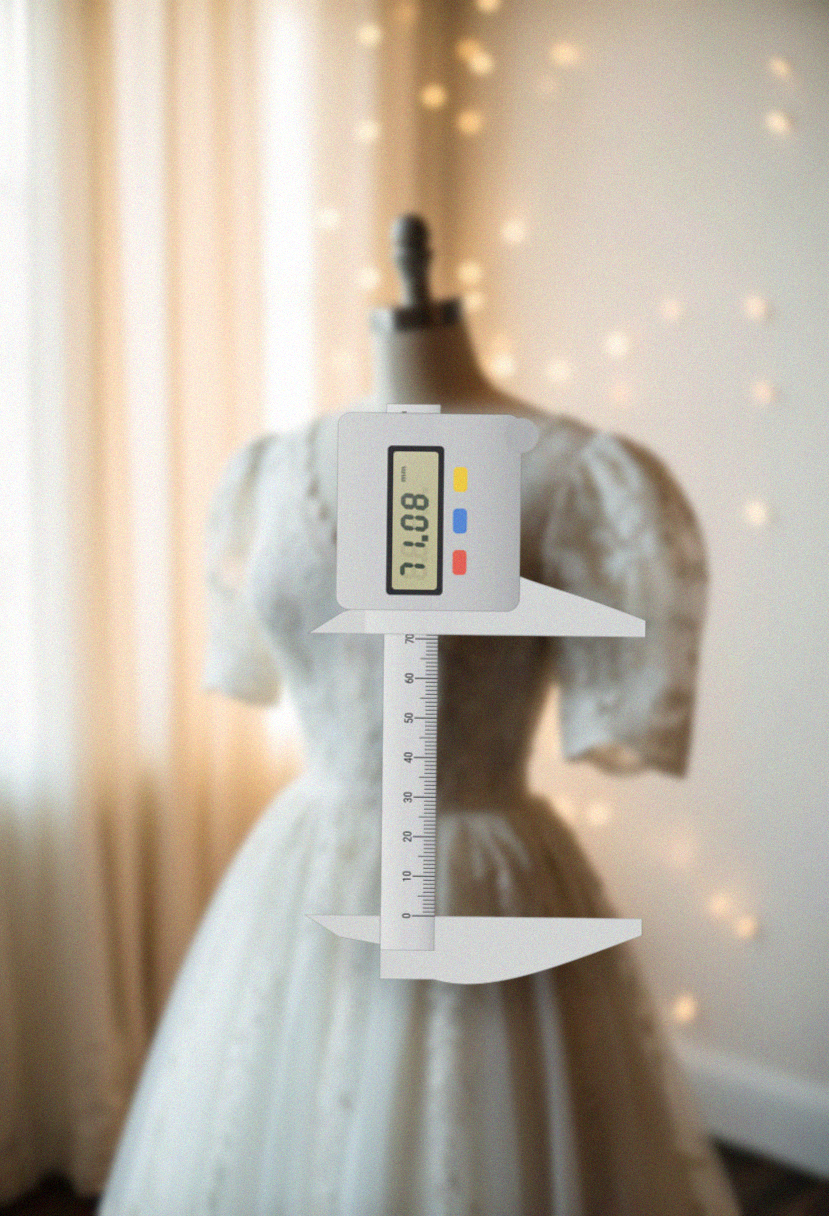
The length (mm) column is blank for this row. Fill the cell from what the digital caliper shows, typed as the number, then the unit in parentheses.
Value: 71.08 (mm)
